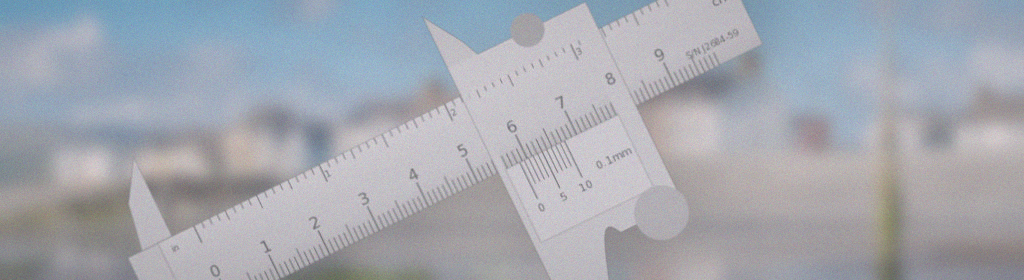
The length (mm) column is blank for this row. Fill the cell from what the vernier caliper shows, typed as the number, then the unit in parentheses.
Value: 58.5 (mm)
